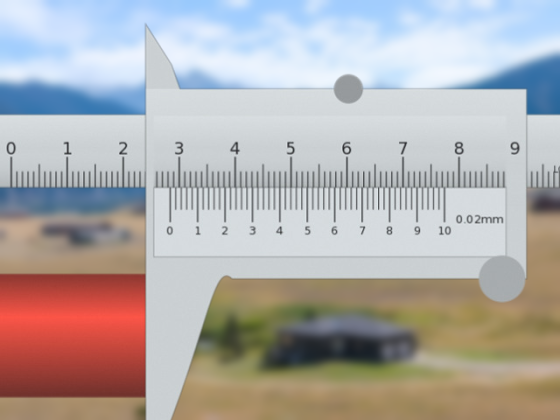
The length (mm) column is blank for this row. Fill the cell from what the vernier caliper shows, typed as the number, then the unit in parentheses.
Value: 28.4 (mm)
